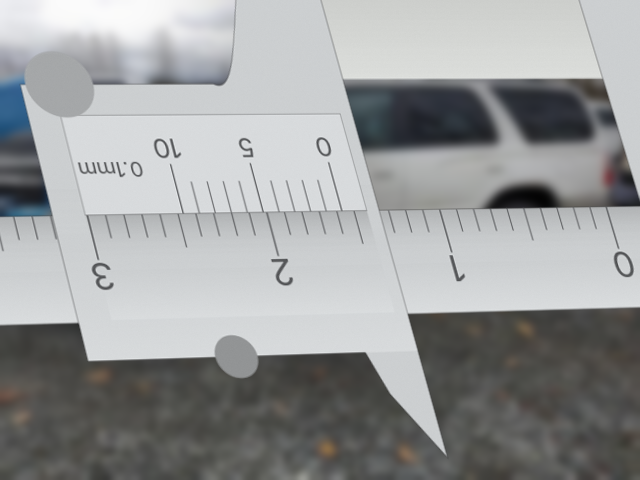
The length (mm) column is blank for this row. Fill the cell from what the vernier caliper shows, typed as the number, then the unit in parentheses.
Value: 15.7 (mm)
